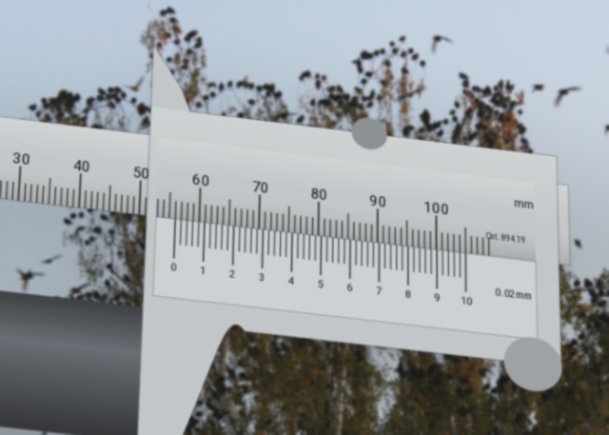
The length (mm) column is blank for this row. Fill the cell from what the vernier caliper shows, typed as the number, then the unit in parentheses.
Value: 56.0 (mm)
